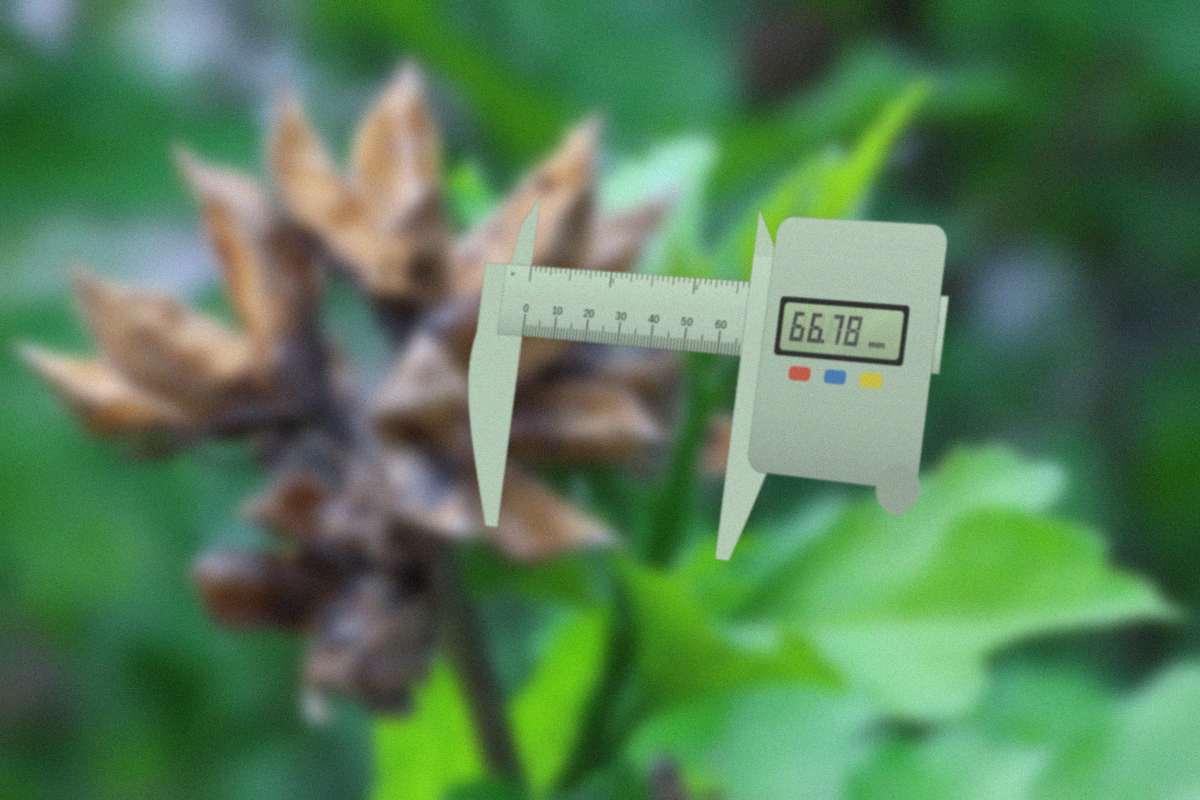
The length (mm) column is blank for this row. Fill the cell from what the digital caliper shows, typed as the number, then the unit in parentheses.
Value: 66.78 (mm)
